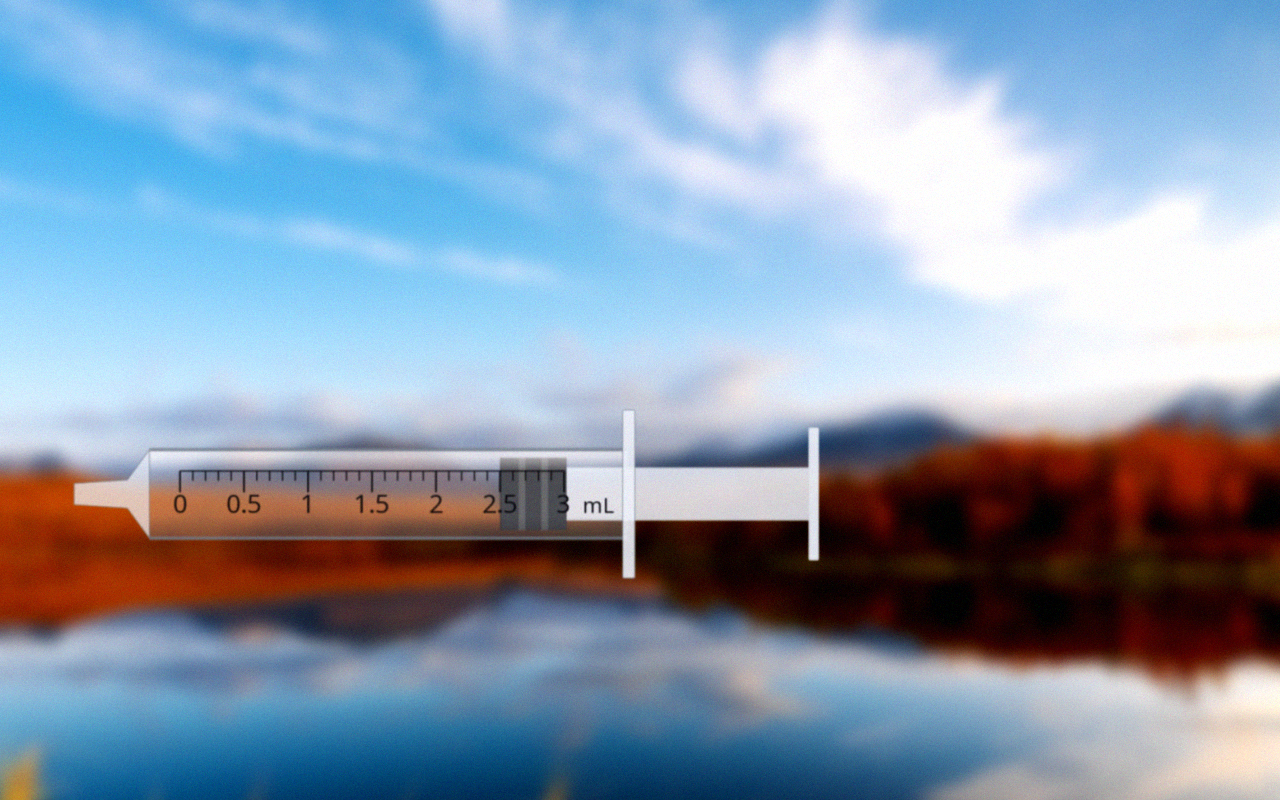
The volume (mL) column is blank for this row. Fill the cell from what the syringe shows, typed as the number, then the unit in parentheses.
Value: 2.5 (mL)
